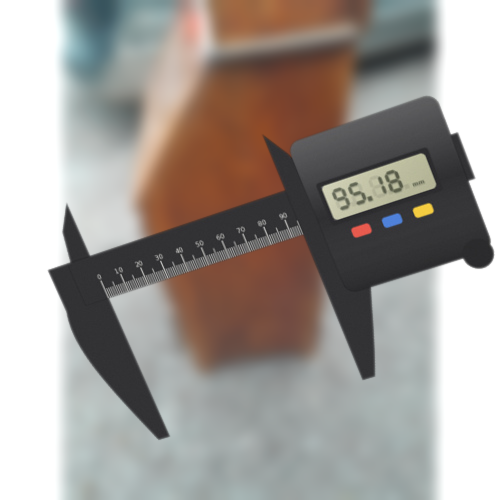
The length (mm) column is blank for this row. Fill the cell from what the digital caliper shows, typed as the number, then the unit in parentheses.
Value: 95.18 (mm)
